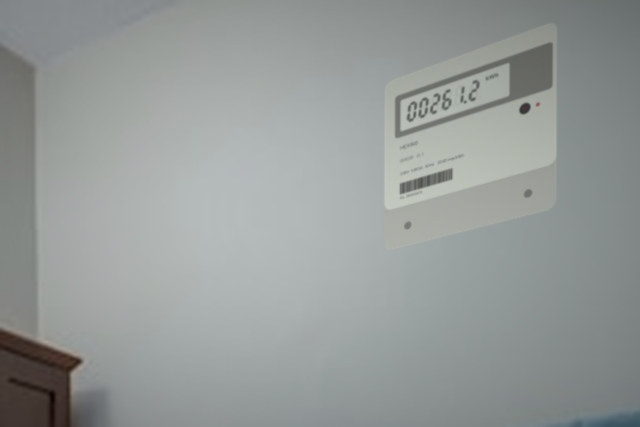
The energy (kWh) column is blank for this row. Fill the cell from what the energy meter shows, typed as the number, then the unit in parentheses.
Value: 261.2 (kWh)
